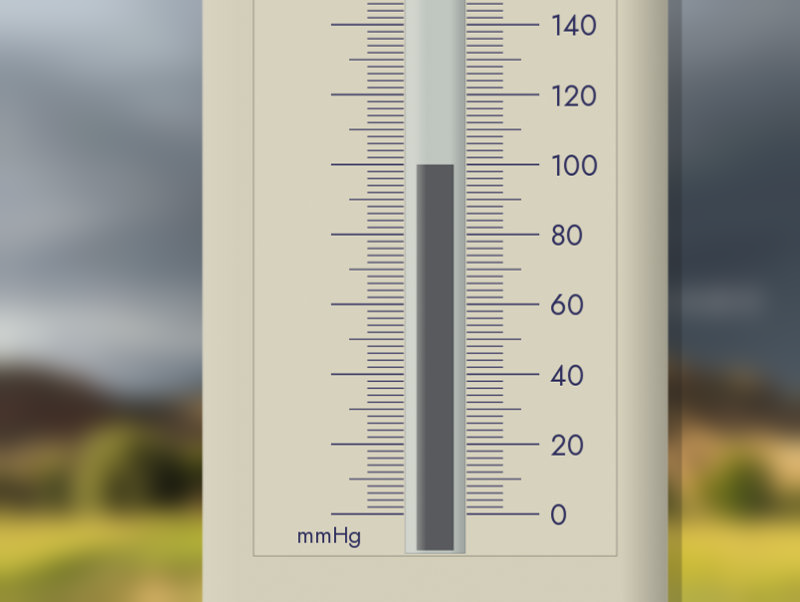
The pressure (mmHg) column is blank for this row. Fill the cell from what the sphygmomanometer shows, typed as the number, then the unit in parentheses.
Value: 100 (mmHg)
